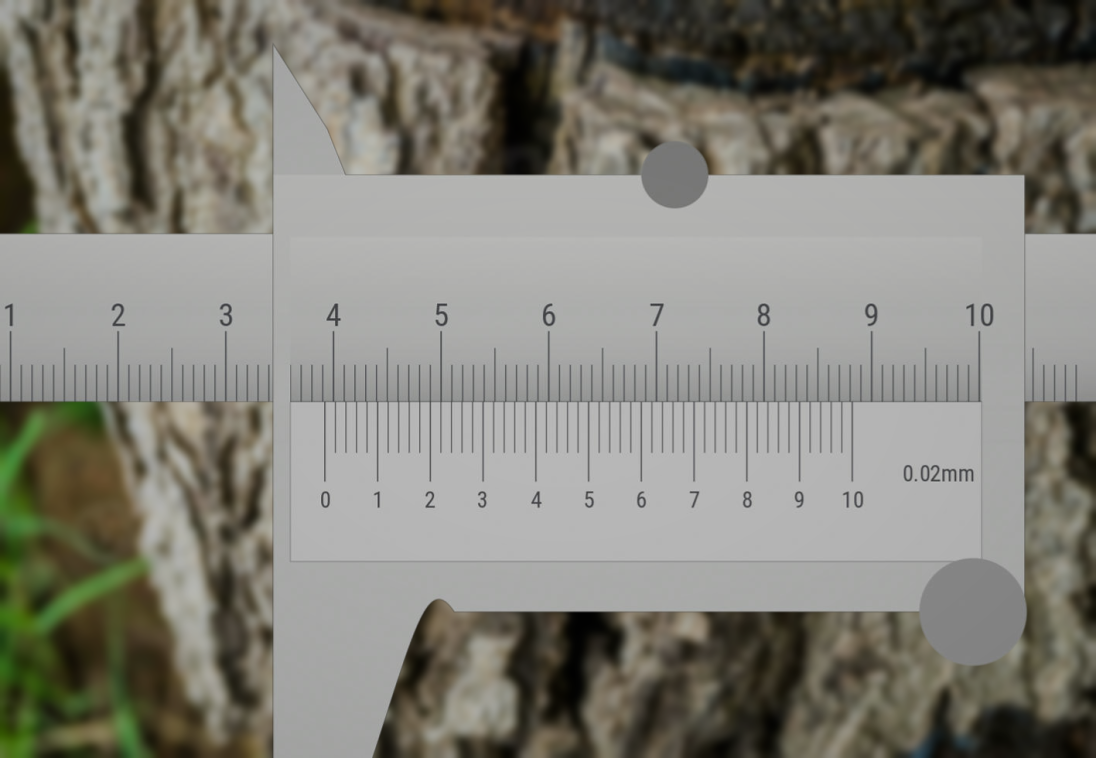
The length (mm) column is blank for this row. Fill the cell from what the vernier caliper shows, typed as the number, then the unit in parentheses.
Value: 39.2 (mm)
